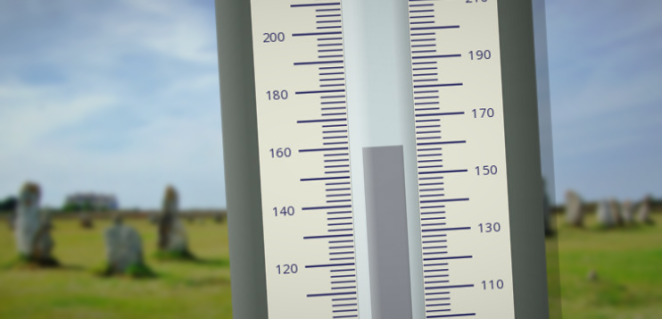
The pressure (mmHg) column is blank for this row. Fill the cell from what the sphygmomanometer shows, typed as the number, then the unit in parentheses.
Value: 160 (mmHg)
